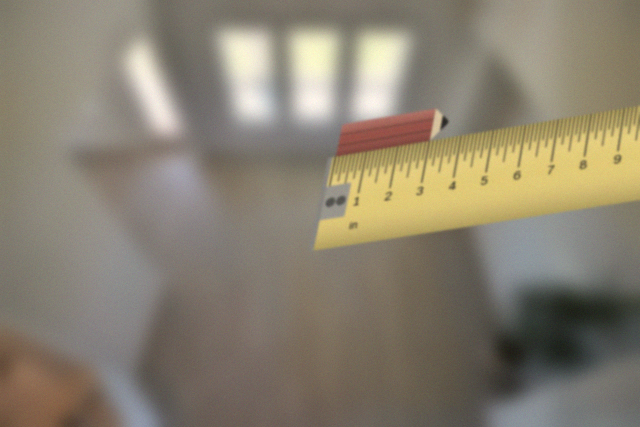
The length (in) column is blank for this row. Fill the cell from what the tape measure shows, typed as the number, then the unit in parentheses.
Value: 3.5 (in)
